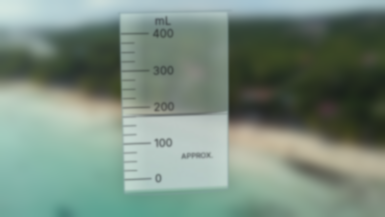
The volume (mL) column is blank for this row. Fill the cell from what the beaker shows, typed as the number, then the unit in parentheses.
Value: 175 (mL)
